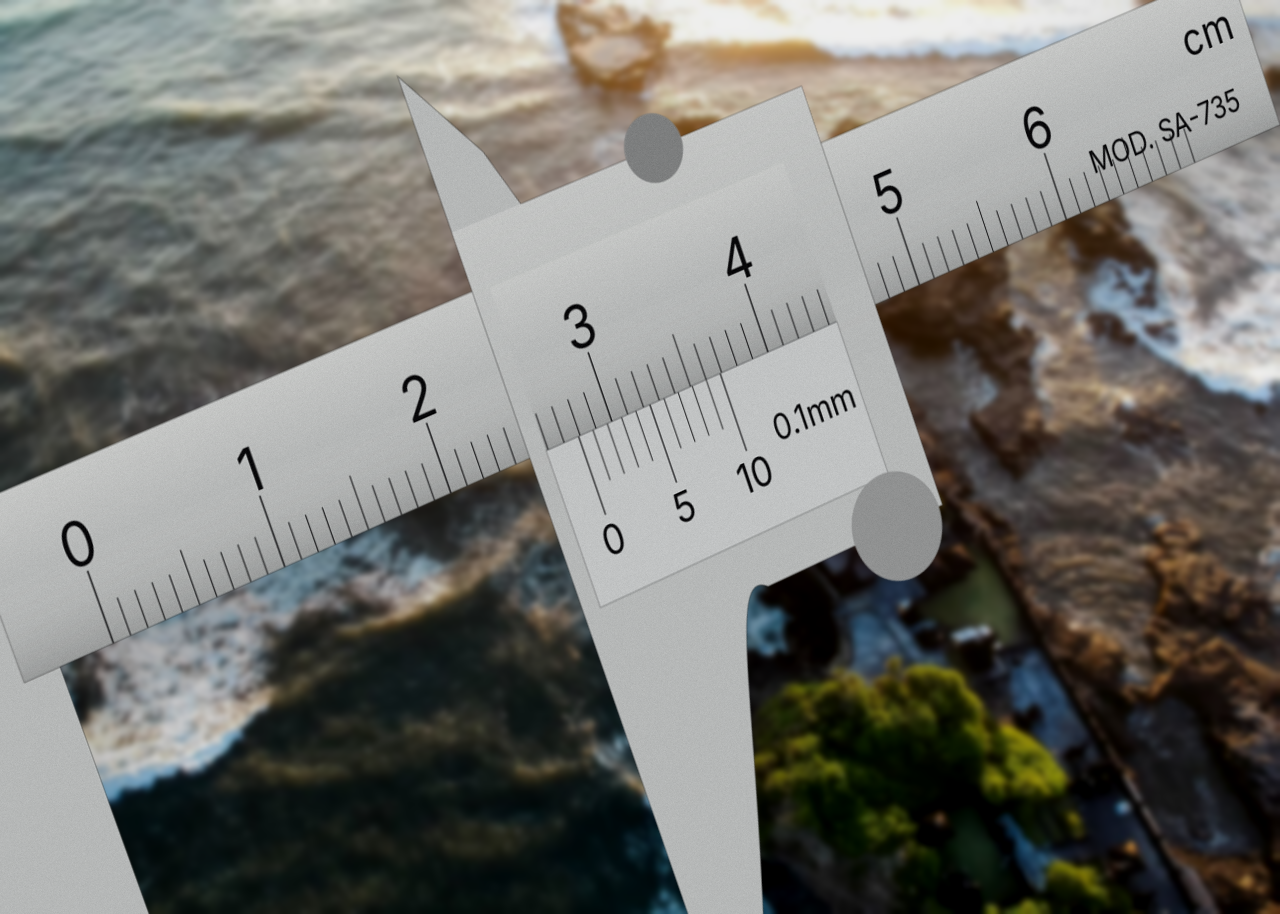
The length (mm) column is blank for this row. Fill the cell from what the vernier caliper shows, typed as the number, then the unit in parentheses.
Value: 27.9 (mm)
